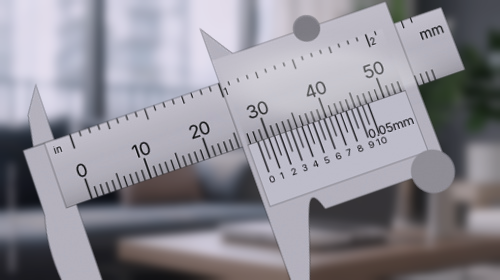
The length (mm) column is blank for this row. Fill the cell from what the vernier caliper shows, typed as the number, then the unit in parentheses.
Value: 28.2 (mm)
